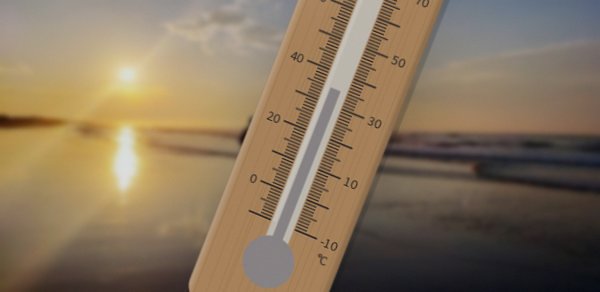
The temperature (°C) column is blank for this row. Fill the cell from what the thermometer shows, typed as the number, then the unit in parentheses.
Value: 35 (°C)
